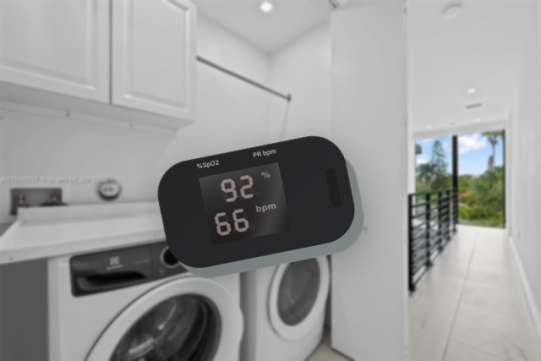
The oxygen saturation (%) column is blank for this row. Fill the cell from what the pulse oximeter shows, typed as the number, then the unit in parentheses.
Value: 92 (%)
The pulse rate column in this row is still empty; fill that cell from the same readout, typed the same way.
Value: 66 (bpm)
